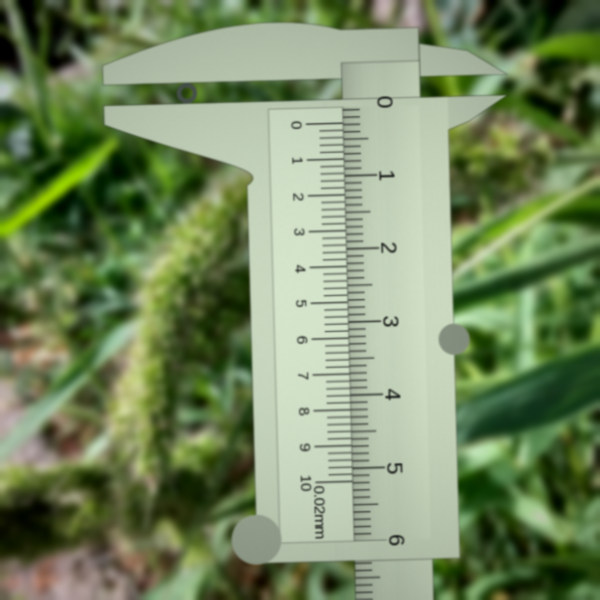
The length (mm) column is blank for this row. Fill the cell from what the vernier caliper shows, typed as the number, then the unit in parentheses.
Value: 2.8 (mm)
